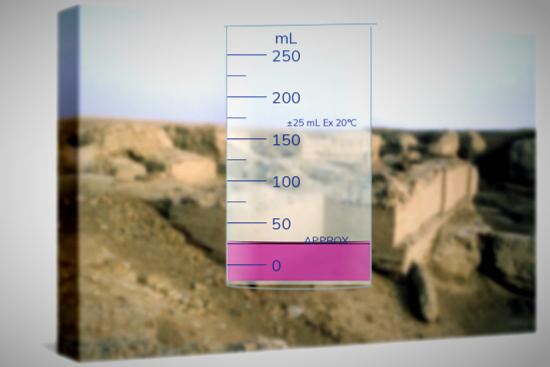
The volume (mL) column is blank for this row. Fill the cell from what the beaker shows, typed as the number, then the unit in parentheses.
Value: 25 (mL)
